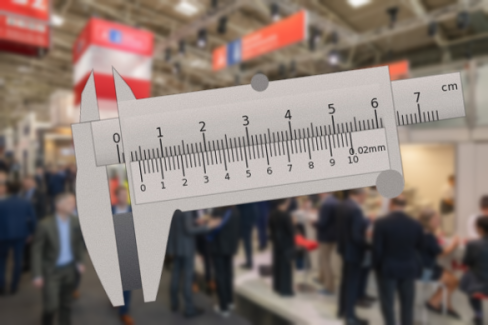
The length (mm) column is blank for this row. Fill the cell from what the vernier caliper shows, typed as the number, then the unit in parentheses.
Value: 4.5 (mm)
